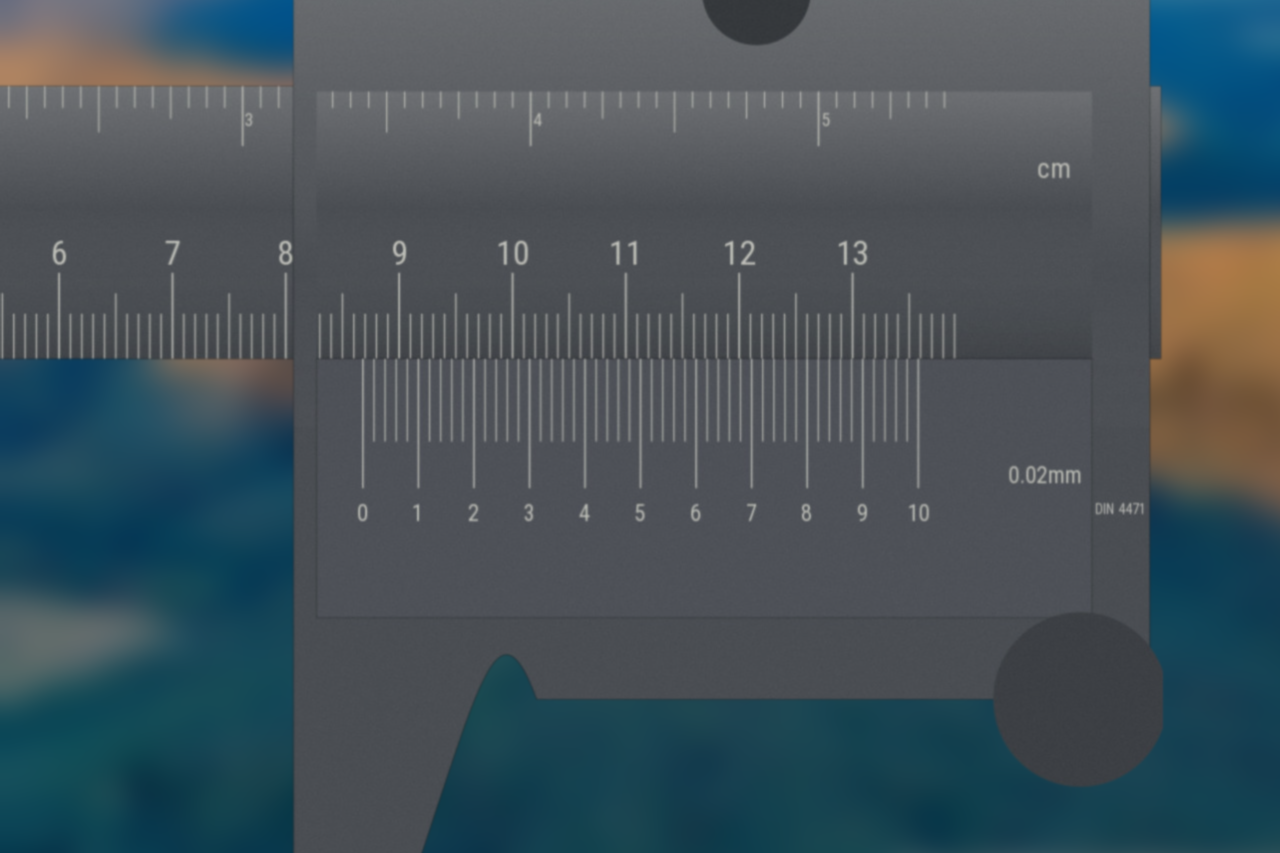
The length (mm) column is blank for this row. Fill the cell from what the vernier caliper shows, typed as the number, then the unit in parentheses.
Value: 86.8 (mm)
